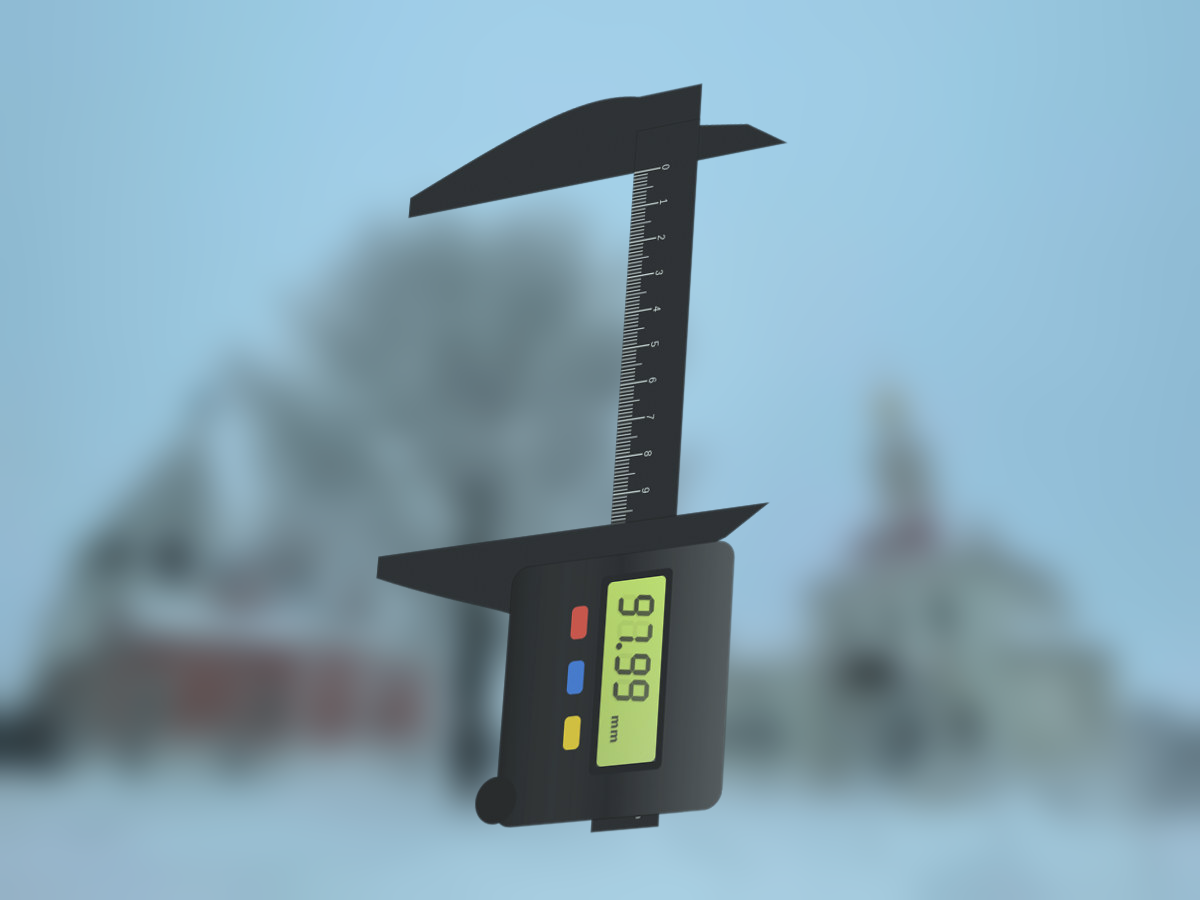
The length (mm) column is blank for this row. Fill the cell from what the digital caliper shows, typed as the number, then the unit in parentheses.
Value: 97.99 (mm)
